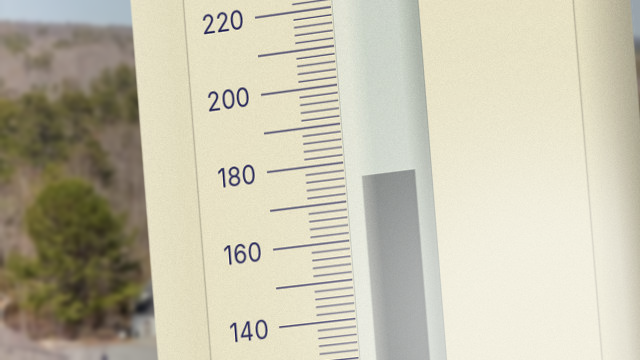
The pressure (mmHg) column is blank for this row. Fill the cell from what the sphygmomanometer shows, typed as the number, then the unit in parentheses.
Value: 176 (mmHg)
